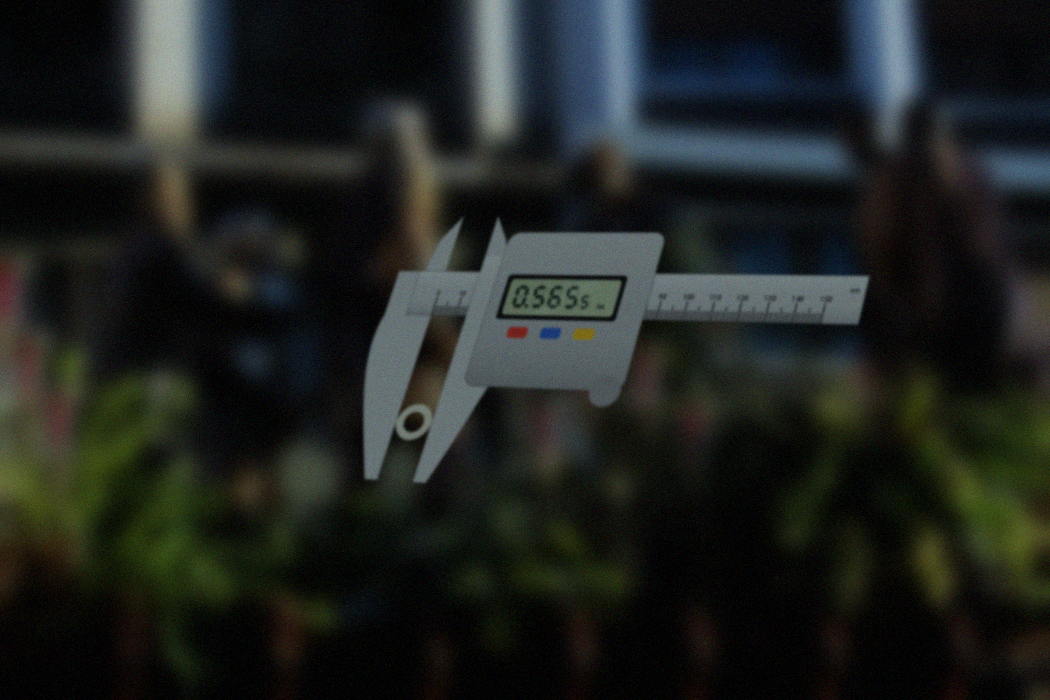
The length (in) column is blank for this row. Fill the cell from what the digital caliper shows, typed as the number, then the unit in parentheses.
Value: 0.5655 (in)
